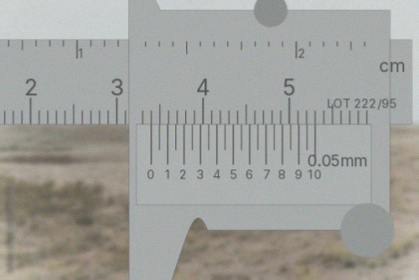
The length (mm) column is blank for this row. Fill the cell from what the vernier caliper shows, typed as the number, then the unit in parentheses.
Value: 34.0 (mm)
